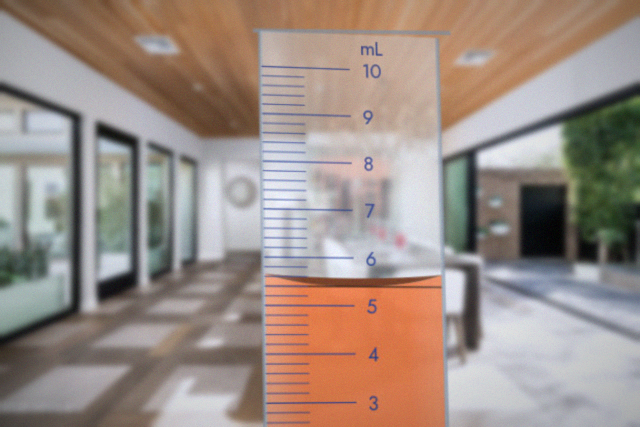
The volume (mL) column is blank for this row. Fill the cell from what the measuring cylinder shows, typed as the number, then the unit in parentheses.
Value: 5.4 (mL)
